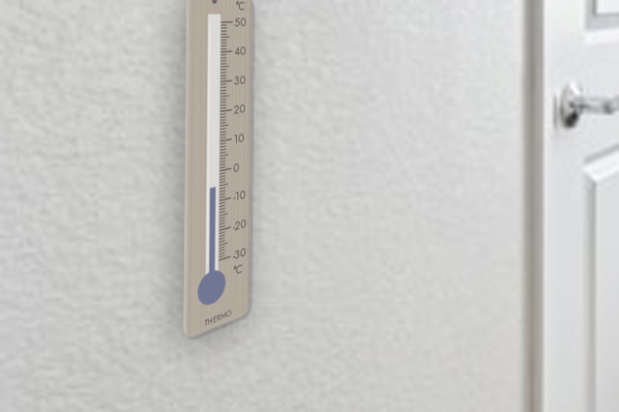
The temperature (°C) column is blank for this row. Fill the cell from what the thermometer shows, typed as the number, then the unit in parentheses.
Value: -5 (°C)
